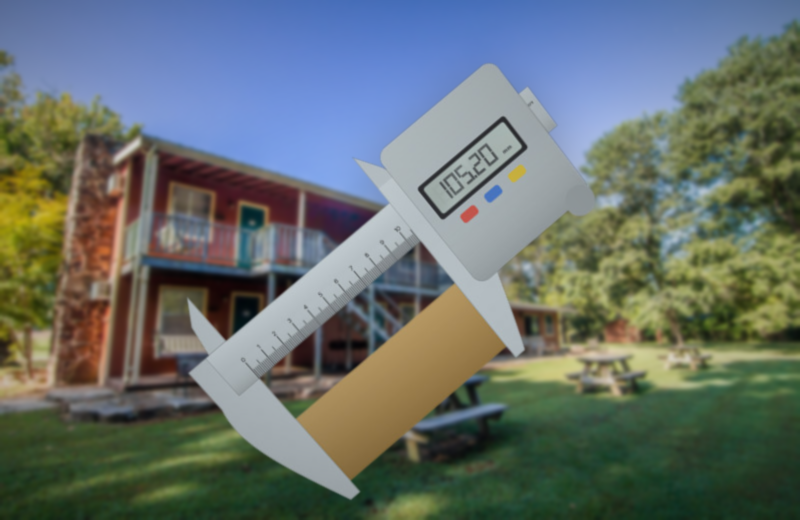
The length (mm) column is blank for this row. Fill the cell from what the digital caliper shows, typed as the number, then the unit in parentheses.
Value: 105.20 (mm)
